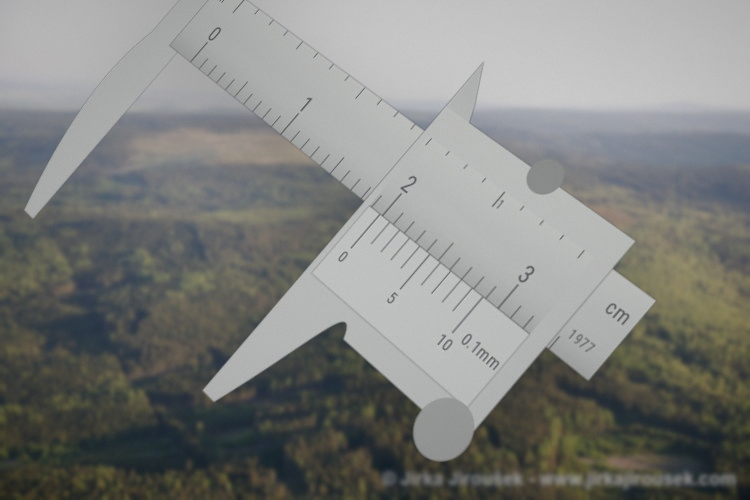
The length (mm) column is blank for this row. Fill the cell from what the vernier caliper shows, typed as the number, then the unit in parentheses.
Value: 19.8 (mm)
